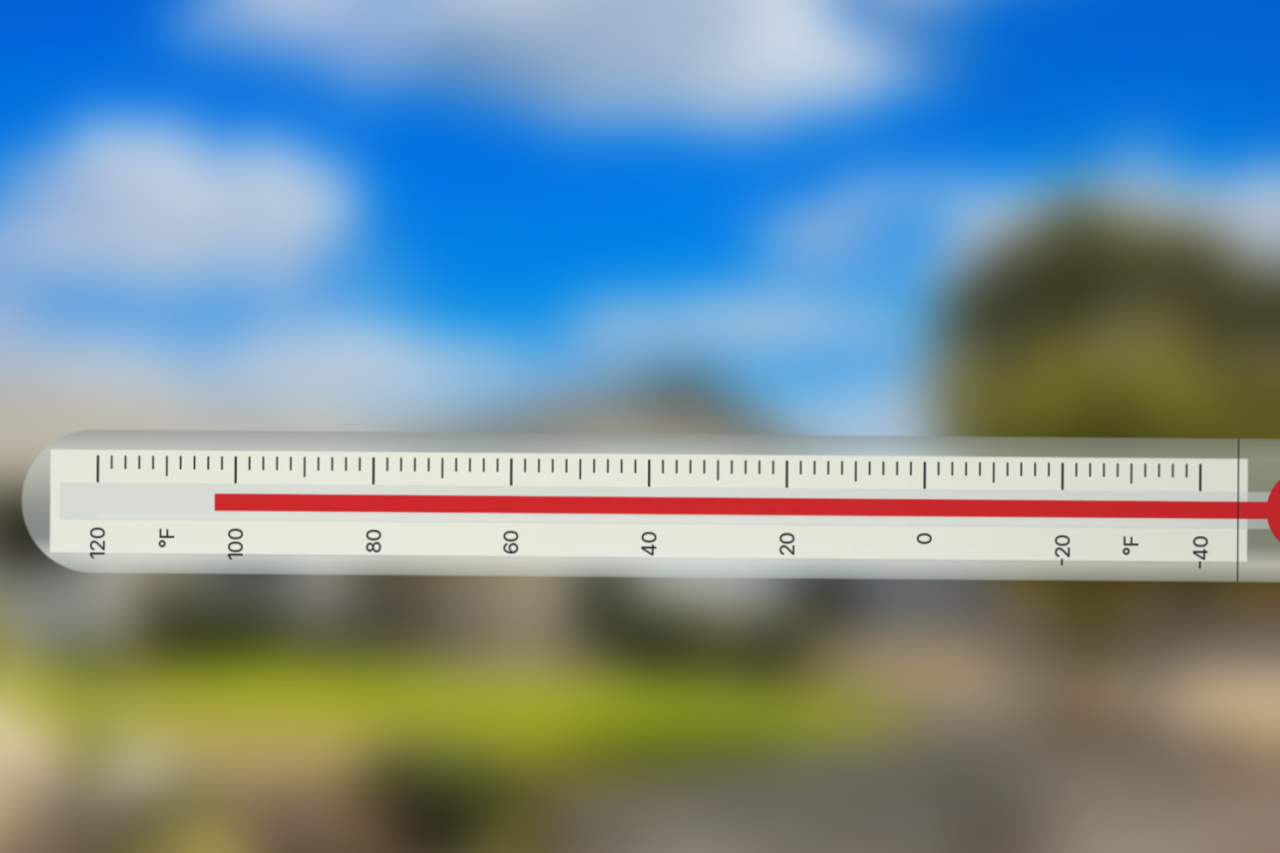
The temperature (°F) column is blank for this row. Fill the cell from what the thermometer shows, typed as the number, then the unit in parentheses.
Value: 103 (°F)
